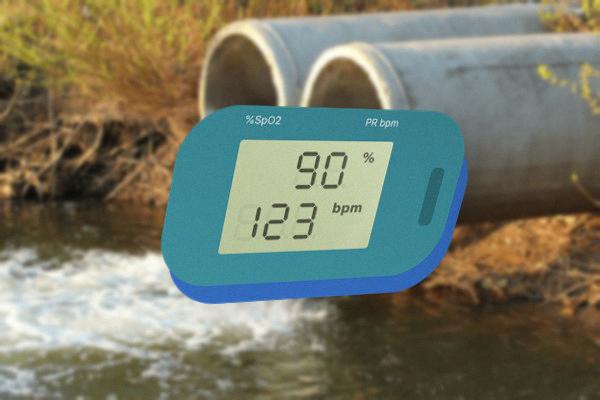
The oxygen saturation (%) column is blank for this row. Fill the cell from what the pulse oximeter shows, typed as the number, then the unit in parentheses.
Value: 90 (%)
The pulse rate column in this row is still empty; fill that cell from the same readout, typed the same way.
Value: 123 (bpm)
